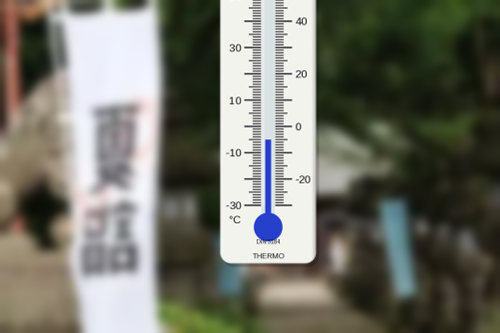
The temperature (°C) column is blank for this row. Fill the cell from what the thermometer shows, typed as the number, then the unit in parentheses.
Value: -5 (°C)
